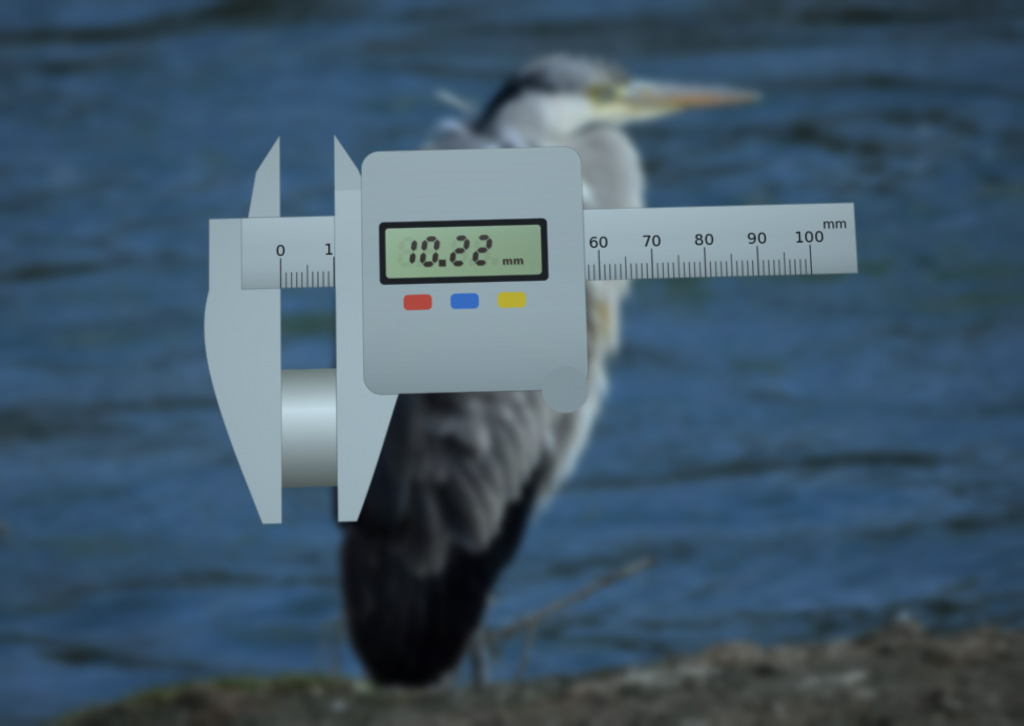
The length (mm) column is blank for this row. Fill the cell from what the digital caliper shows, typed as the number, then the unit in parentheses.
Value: 10.22 (mm)
